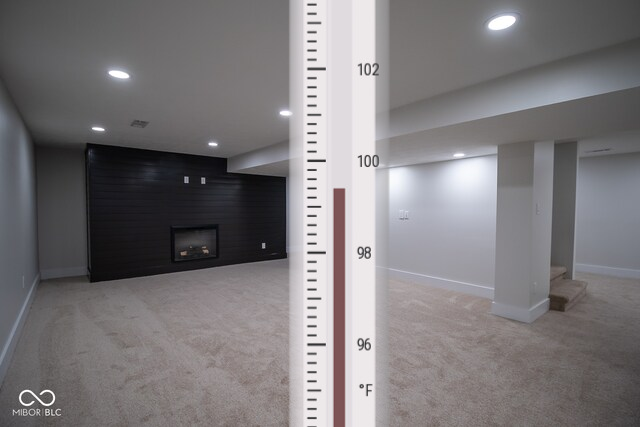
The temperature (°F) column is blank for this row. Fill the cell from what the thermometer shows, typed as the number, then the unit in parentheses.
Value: 99.4 (°F)
